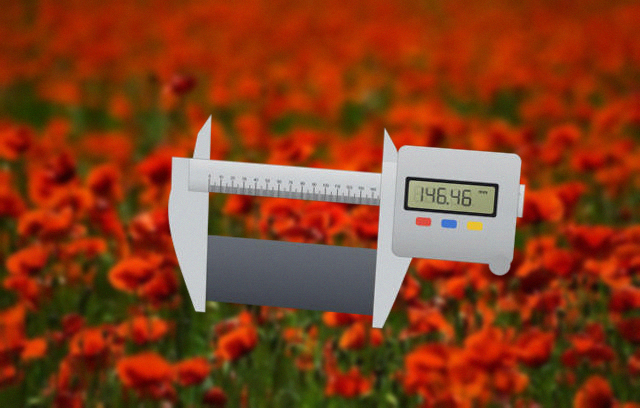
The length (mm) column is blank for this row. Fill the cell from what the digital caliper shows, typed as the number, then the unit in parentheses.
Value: 146.46 (mm)
